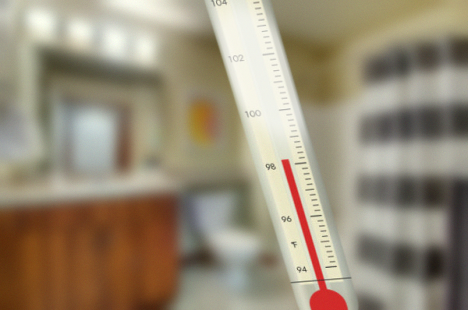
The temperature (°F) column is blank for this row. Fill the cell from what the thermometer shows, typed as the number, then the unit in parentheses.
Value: 98.2 (°F)
